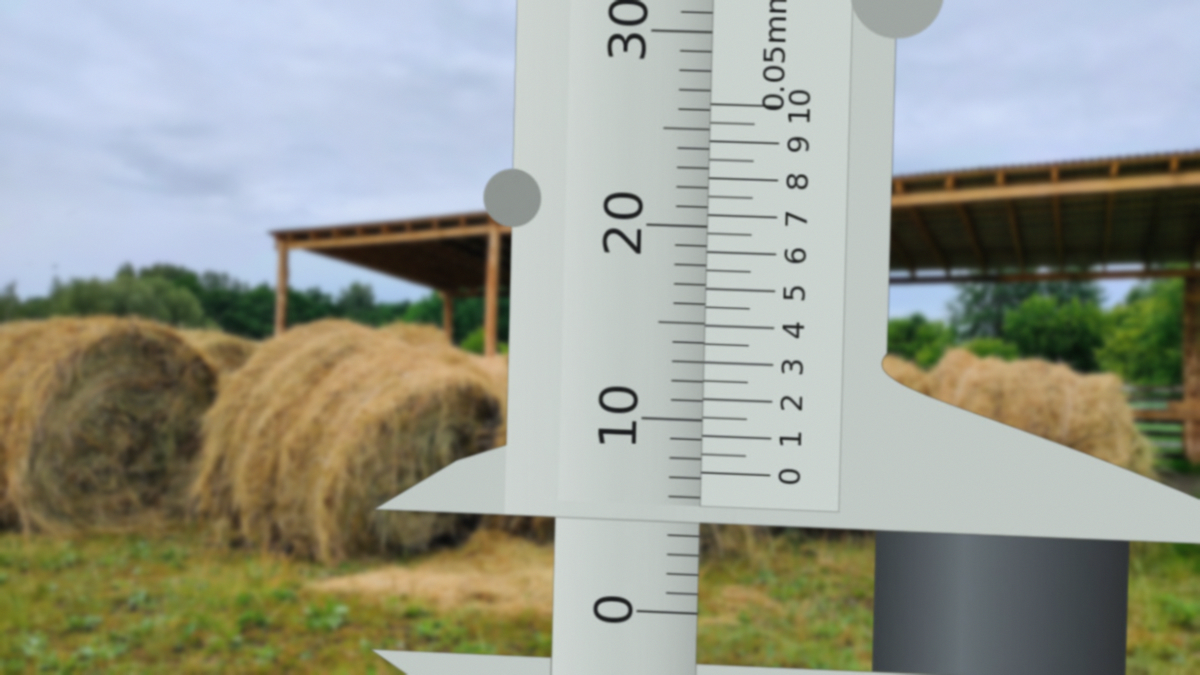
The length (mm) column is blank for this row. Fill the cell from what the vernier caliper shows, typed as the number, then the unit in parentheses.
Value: 7.3 (mm)
